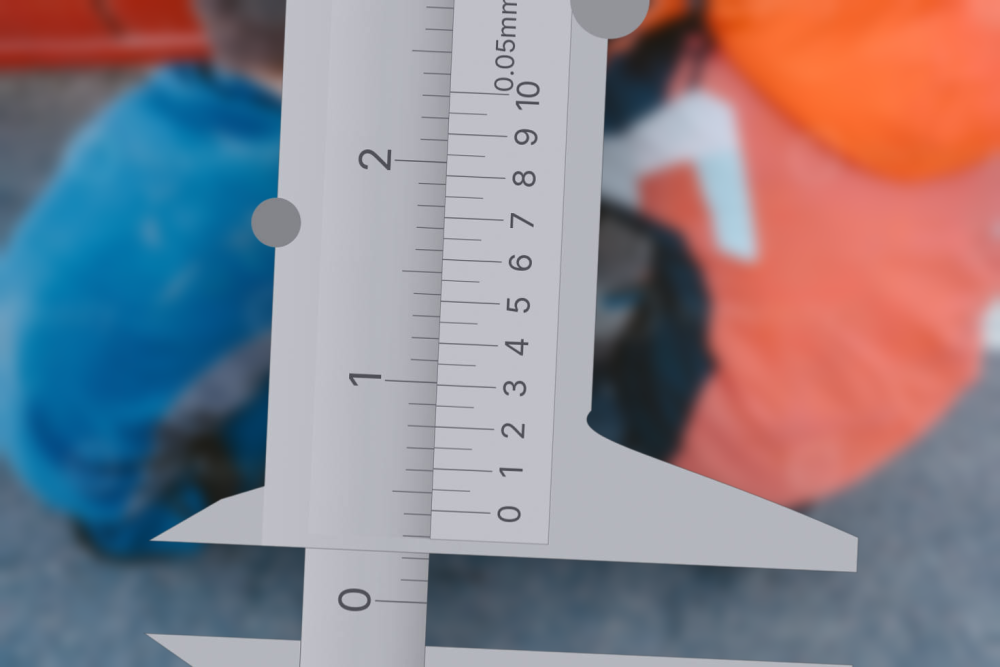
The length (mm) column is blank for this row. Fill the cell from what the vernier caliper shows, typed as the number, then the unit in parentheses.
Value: 4.20 (mm)
